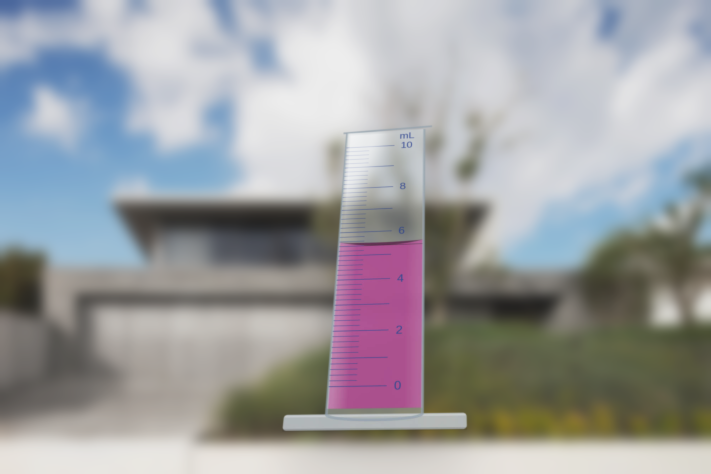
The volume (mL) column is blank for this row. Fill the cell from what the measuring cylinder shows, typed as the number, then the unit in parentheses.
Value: 5.4 (mL)
